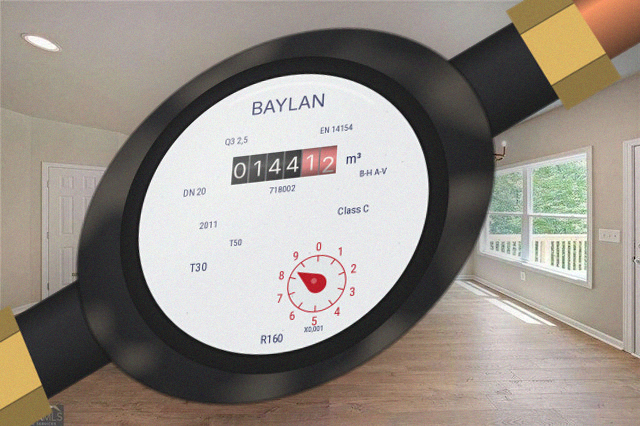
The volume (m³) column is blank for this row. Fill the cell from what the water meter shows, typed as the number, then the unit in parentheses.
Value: 144.118 (m³)
